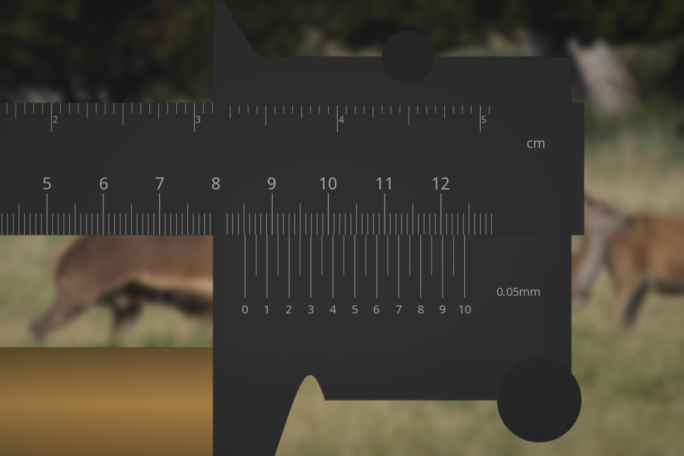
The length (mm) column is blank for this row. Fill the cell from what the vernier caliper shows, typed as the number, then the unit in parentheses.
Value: 85.2 (mm)
